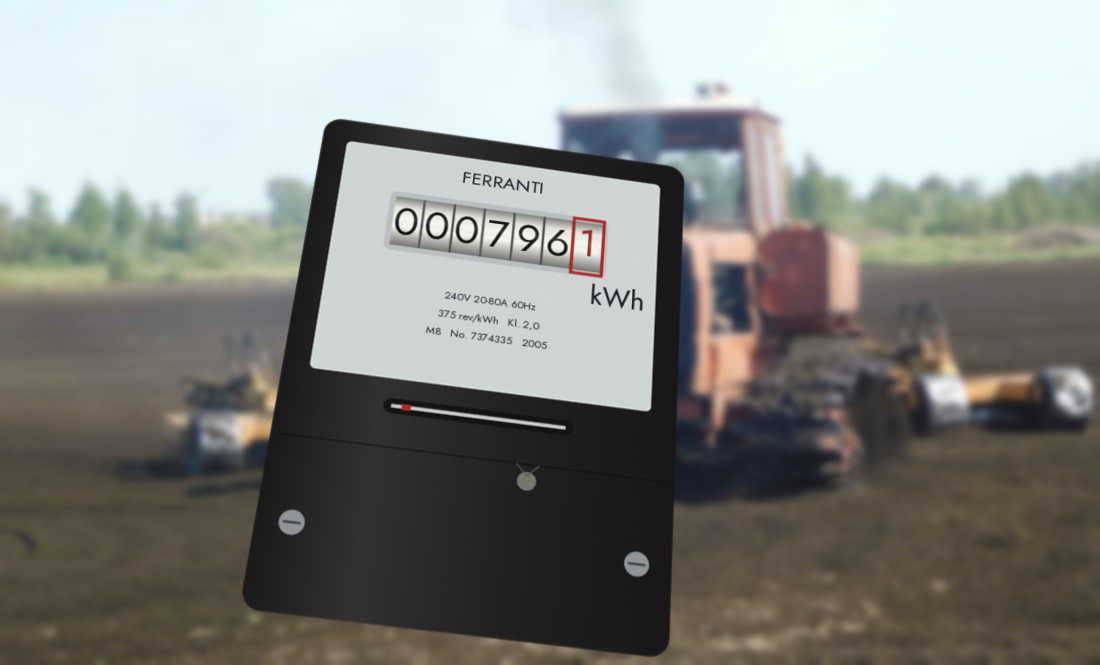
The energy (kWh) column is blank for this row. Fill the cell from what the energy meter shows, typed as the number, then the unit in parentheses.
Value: 796.1 (kWh)
